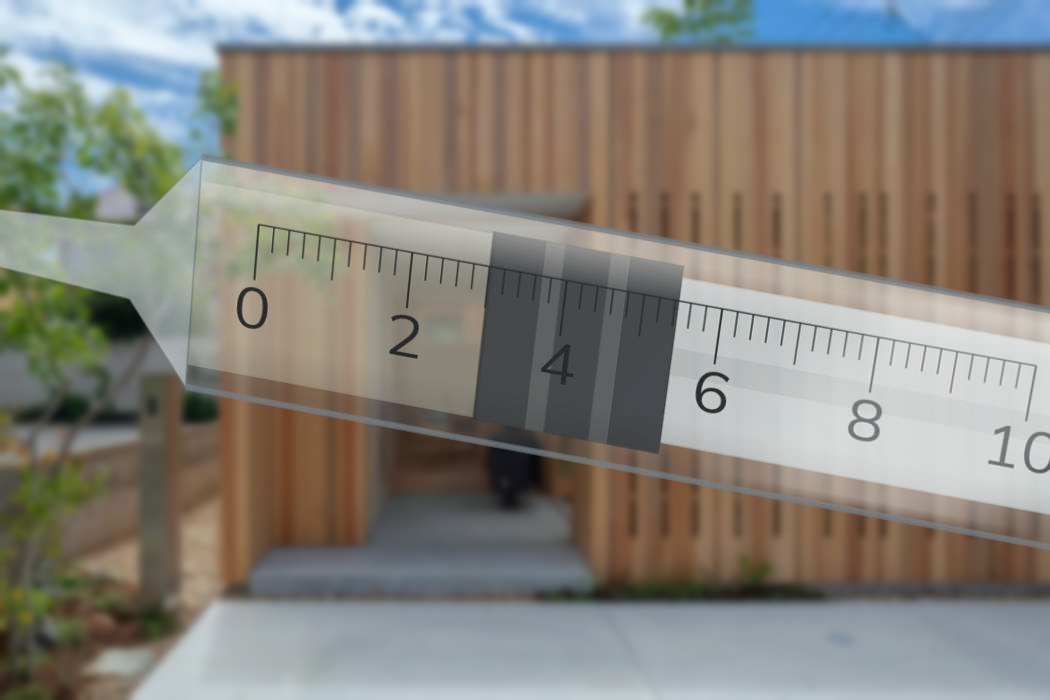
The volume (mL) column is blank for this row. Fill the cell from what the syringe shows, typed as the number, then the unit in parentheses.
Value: 3 (mL)
